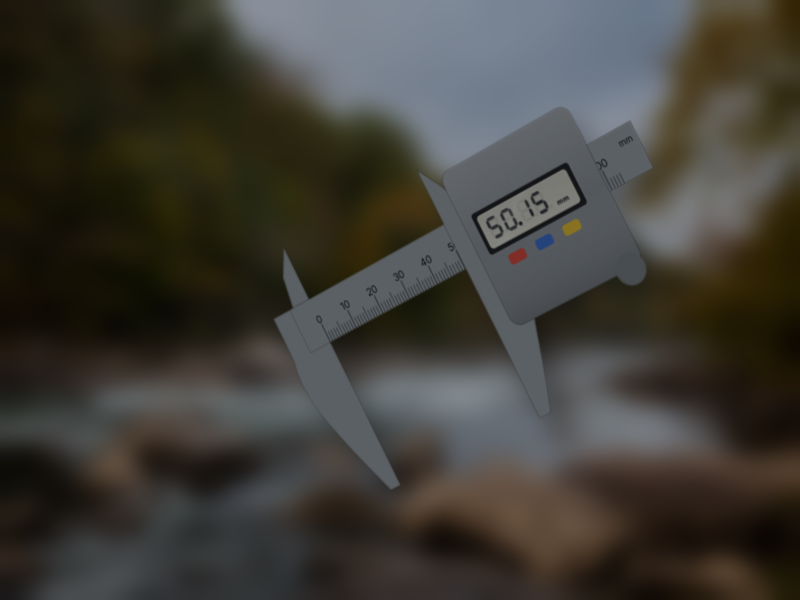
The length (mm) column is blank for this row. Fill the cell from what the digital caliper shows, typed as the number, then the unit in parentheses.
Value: 50.15 (mm)
